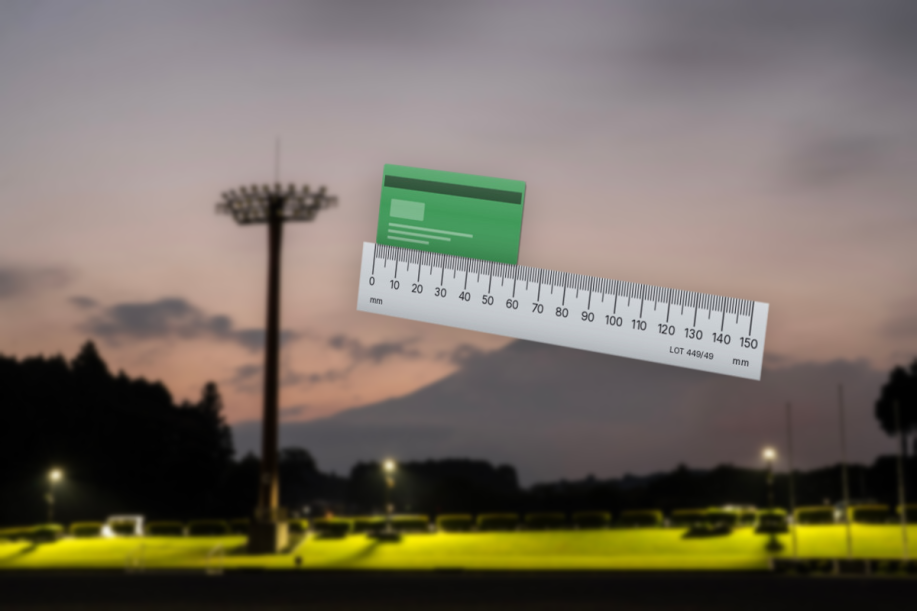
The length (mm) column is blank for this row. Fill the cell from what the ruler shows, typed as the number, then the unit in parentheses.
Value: 60 (mm)
